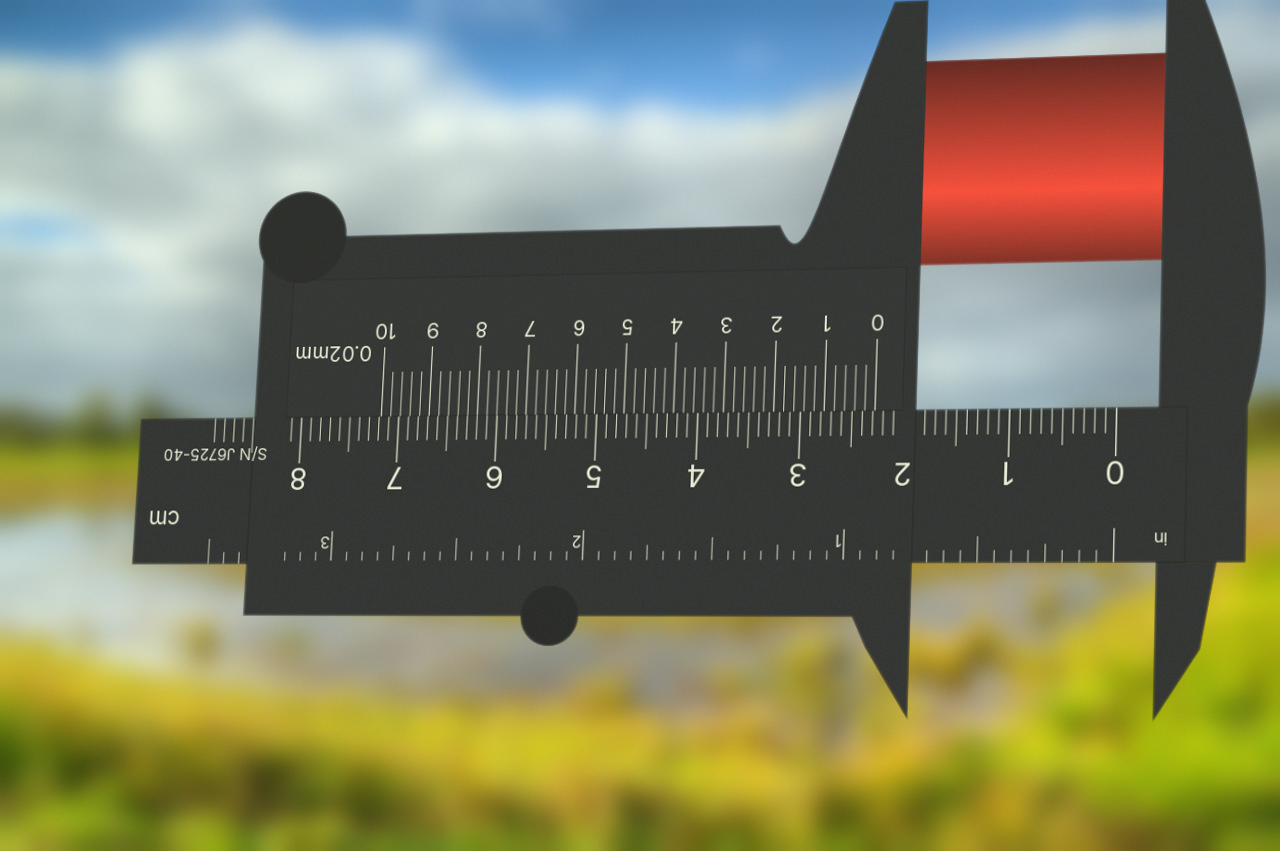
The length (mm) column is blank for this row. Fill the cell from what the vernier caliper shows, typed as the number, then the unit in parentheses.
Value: 22.8 (mm)
